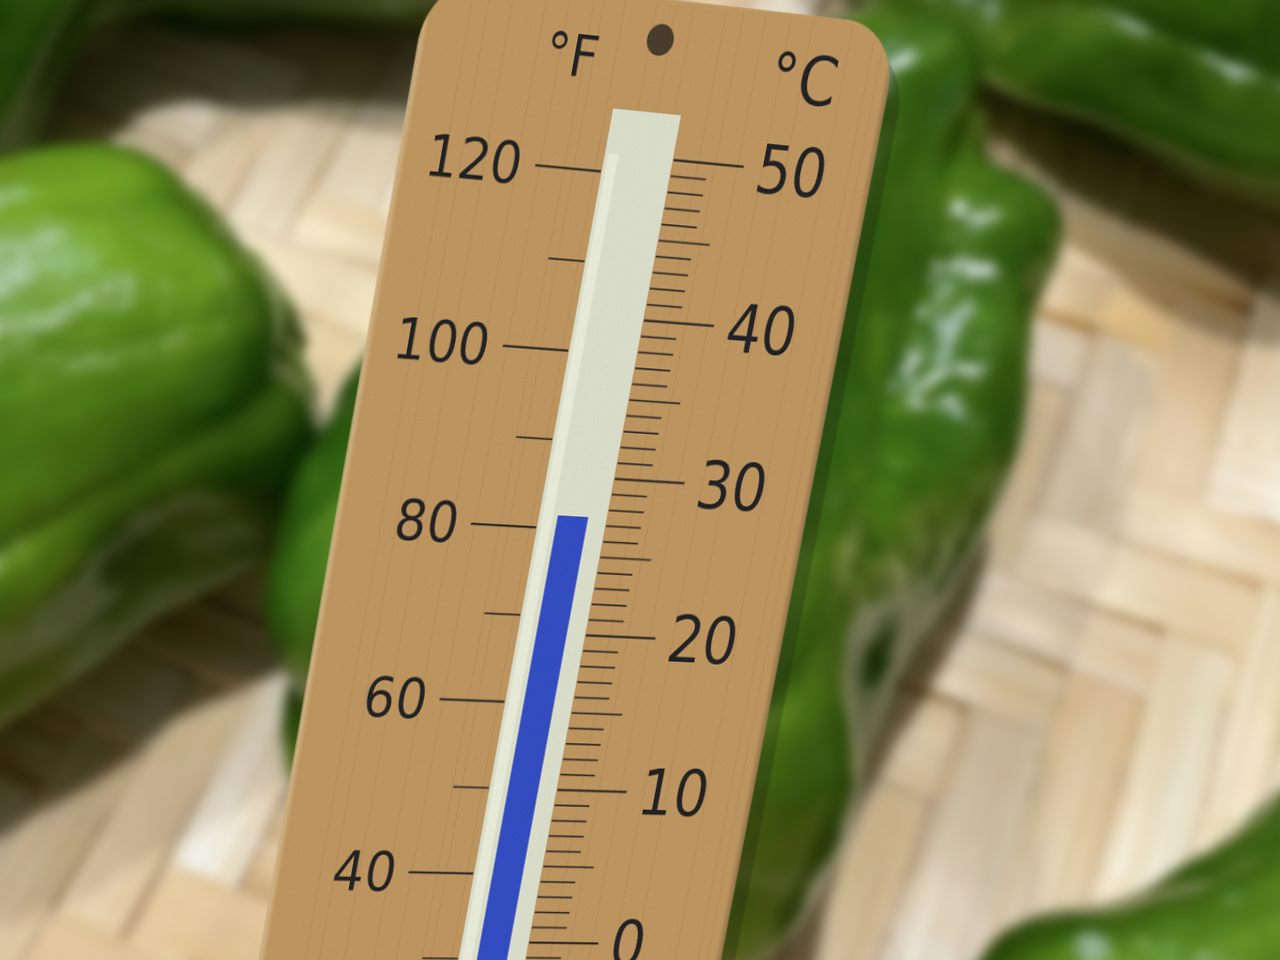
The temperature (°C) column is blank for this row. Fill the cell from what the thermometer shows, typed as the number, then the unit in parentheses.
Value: 27.5 (°C)
